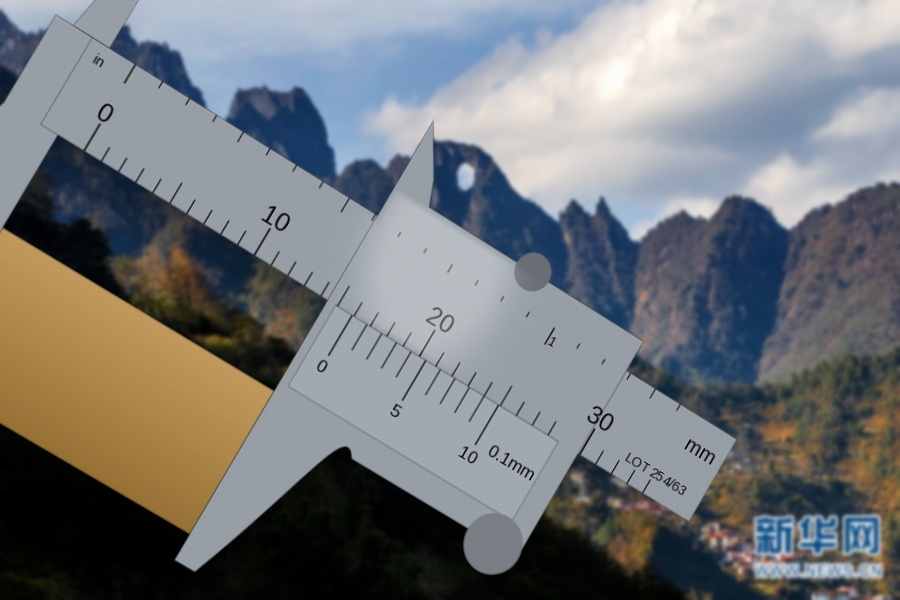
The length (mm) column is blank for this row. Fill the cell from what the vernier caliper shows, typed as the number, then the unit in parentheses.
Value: 15.9 (mm)
